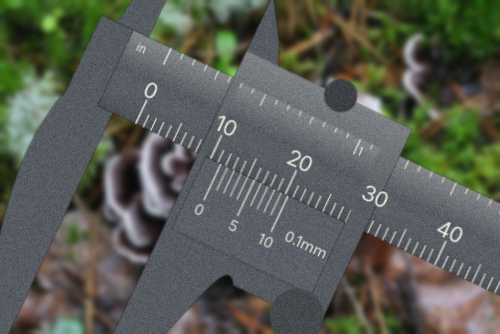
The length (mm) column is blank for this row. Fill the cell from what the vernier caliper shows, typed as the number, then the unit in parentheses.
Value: 11.4 (mm)
